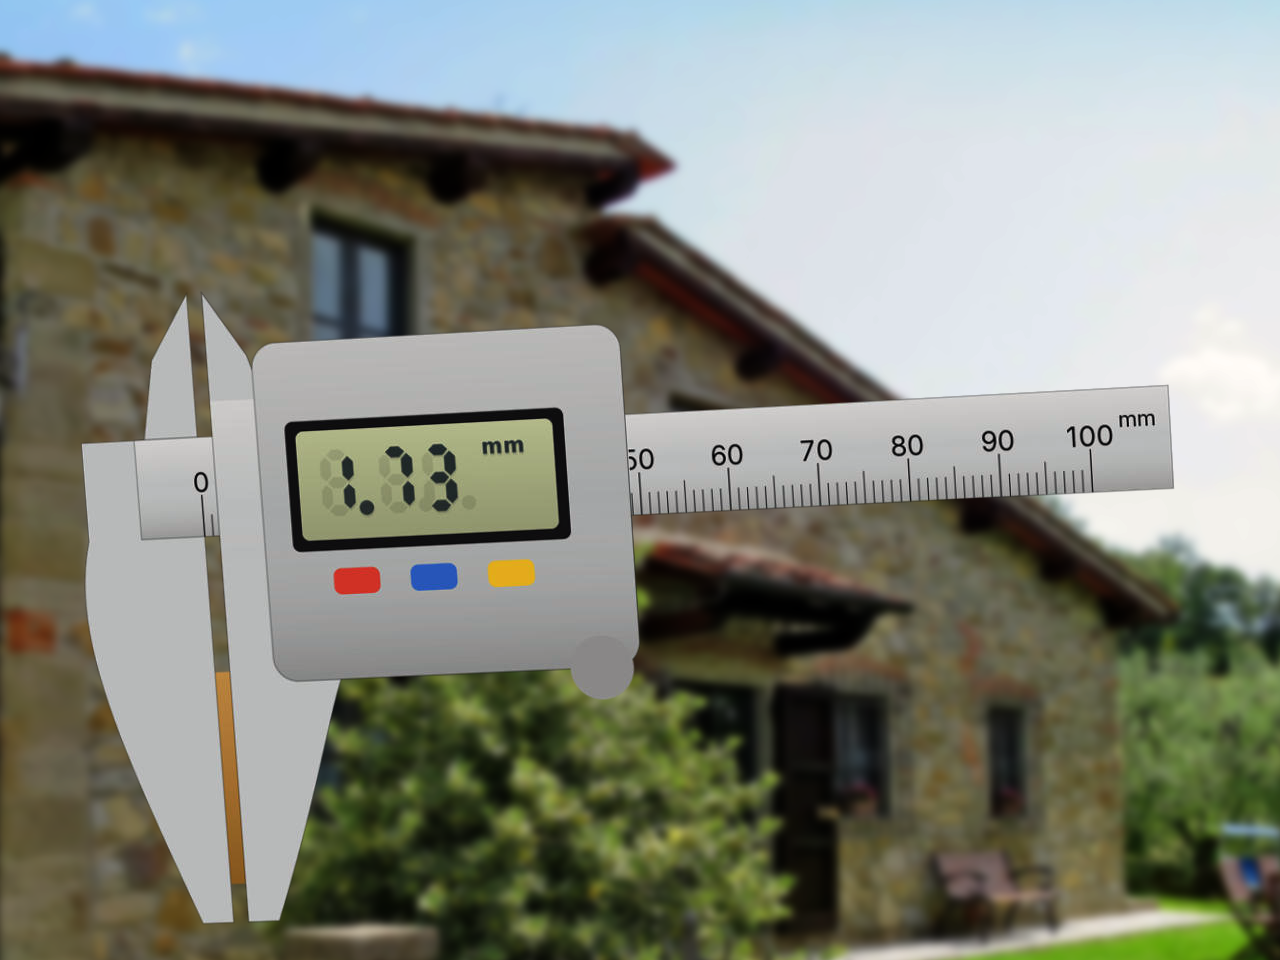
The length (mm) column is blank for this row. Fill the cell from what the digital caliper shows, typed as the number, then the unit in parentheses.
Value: 1.73 (mm)
